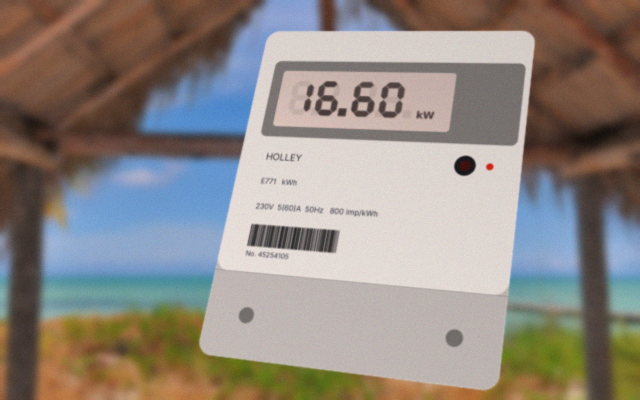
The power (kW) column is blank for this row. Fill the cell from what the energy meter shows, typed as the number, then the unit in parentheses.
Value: 16.60 (kW)
